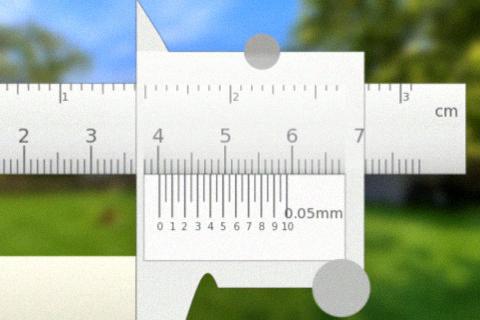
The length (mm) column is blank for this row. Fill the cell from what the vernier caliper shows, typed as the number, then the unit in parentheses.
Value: 40.2 (mm)
